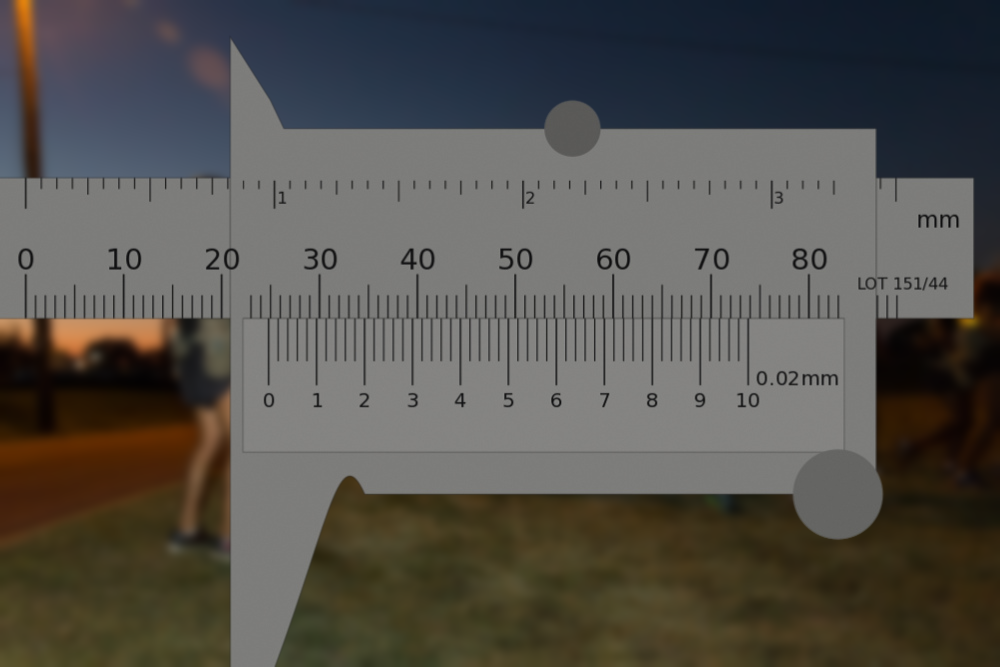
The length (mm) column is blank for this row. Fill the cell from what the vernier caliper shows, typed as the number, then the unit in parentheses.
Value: 24.8 (mm)
